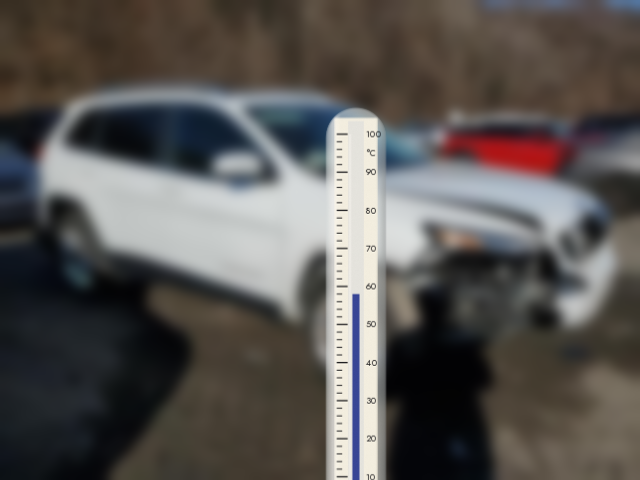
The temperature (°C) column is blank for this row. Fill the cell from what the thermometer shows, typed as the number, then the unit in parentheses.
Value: 58 (°C)
